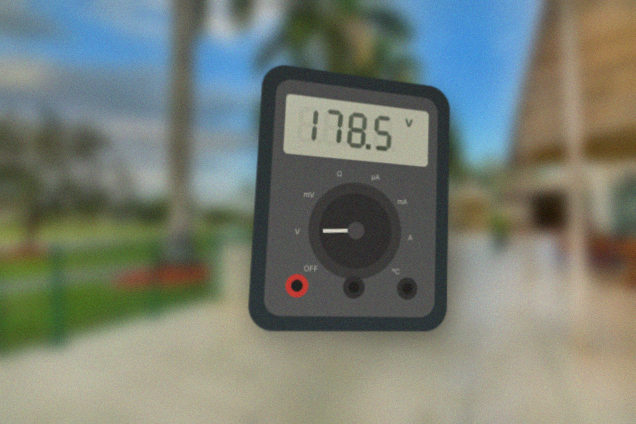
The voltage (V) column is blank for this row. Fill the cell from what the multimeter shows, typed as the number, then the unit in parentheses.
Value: 178.5 (V)
